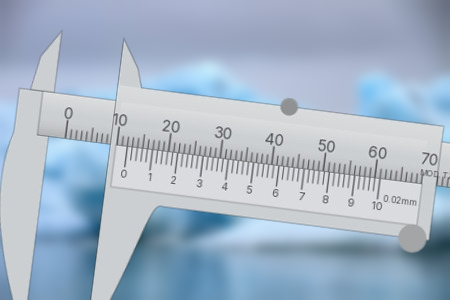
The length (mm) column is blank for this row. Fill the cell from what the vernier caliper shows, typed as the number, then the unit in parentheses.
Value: 12.0 (mm)
